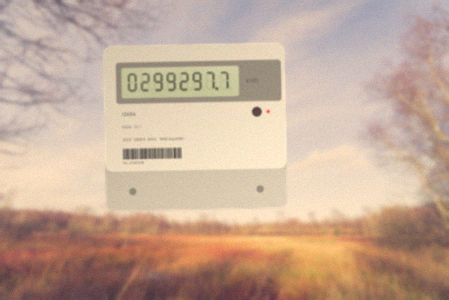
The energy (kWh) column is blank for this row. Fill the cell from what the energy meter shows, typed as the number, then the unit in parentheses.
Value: 299297.7 (kWh)
